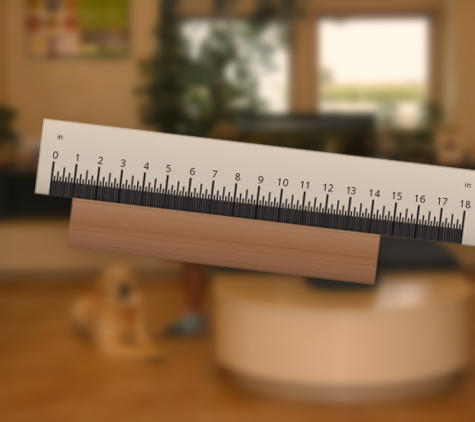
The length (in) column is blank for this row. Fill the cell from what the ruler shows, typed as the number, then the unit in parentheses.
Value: 13.5 (in)
